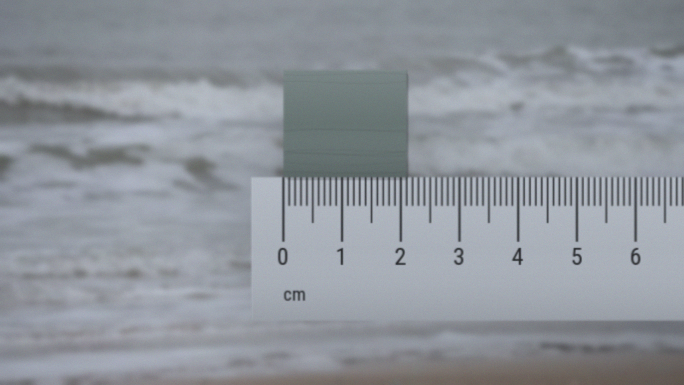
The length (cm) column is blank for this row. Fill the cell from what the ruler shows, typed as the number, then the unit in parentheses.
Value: 2.1 (cm)
